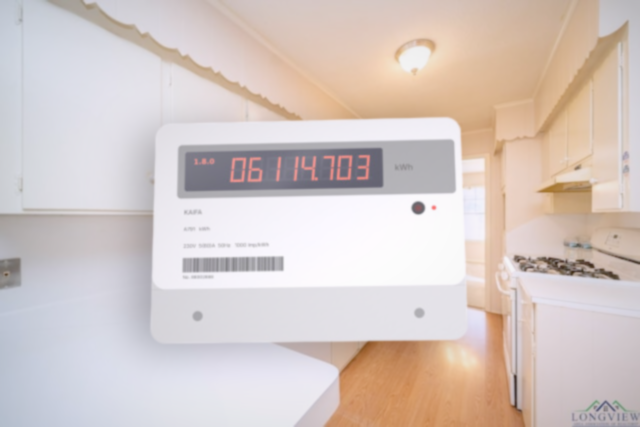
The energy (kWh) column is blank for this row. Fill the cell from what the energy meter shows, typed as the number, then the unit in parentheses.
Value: 6114.703 (kWh)
